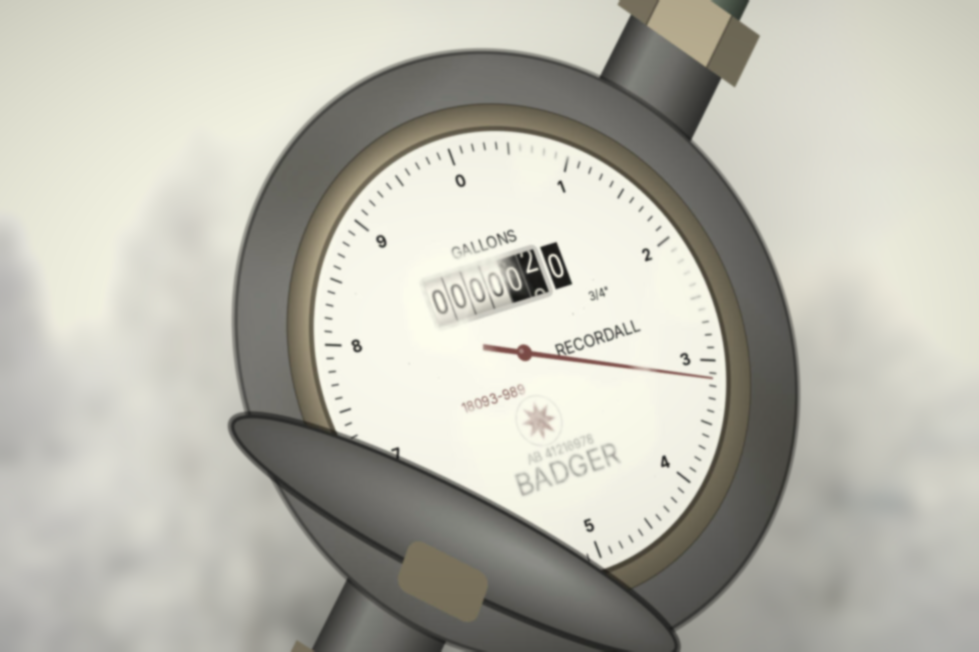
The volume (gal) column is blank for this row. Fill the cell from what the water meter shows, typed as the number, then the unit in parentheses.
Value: 23.1 (gal)
